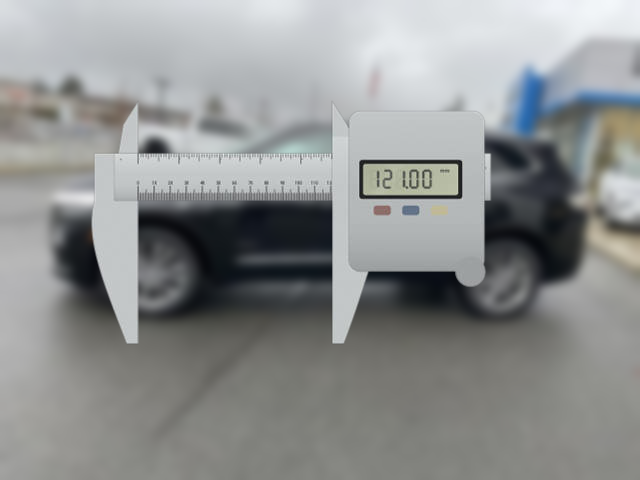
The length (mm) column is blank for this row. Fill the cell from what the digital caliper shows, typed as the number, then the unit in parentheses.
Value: 121.00 (mm)
